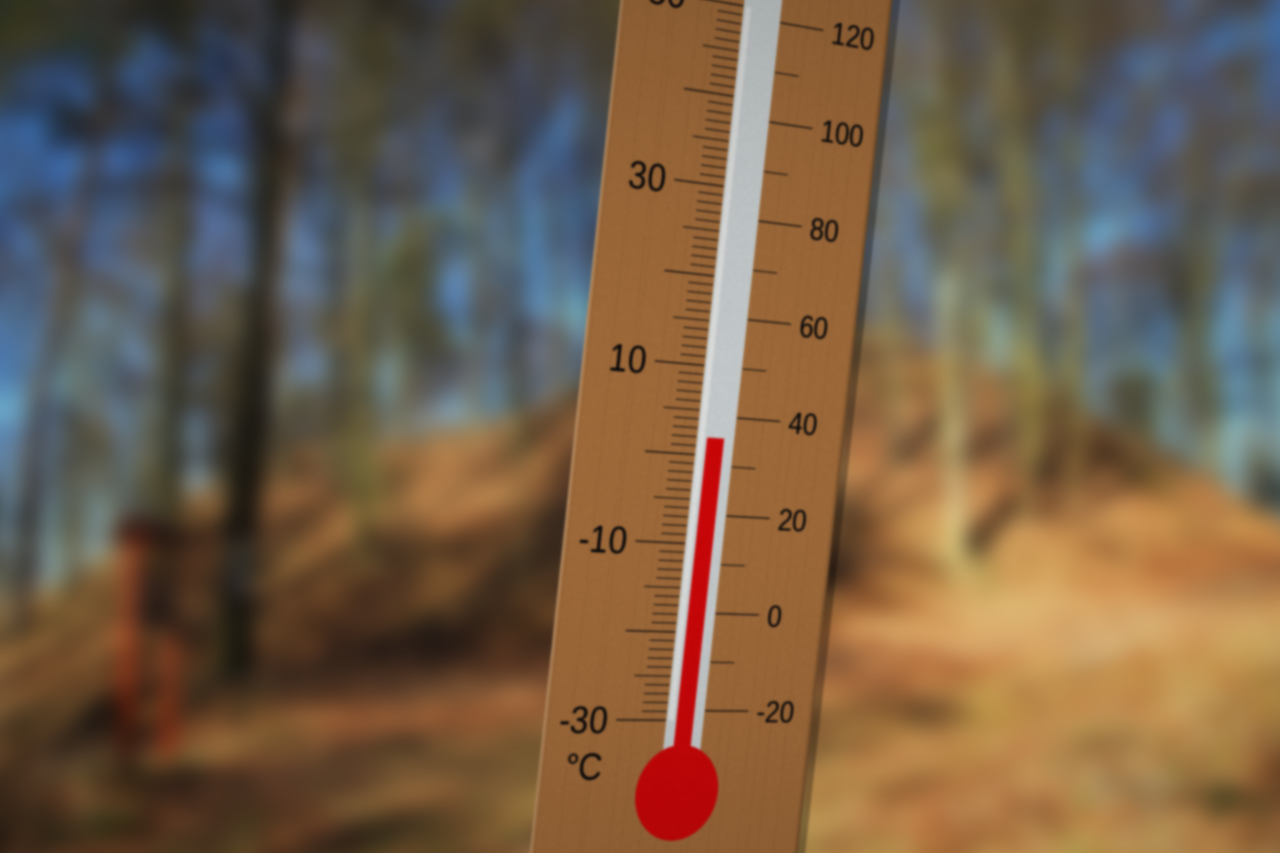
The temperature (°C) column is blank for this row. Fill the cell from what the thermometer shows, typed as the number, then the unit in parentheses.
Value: 2 (°C)
